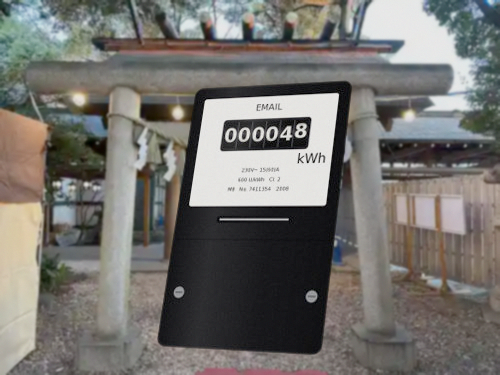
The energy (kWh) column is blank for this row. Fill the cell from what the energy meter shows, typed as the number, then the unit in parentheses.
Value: 48 (kWh)
